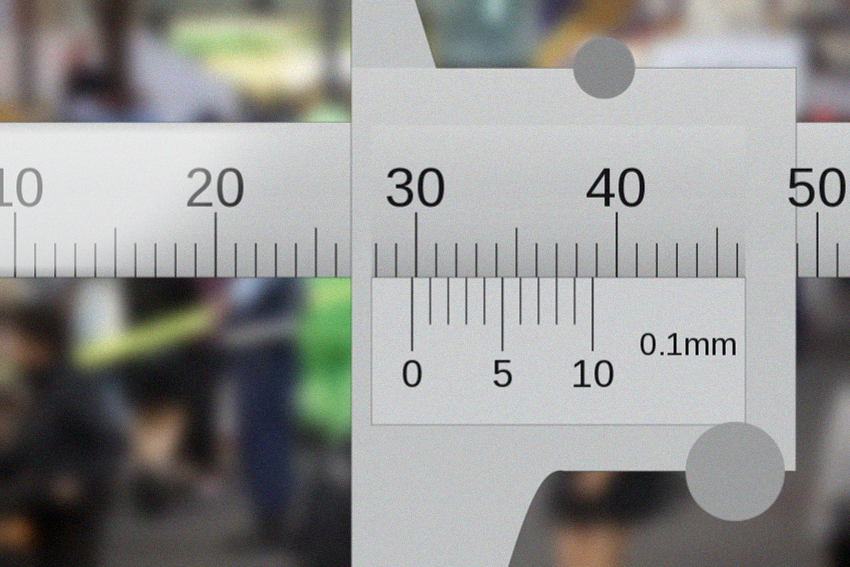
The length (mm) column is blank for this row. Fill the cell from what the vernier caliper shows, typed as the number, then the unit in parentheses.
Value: 29.8 (mm)
